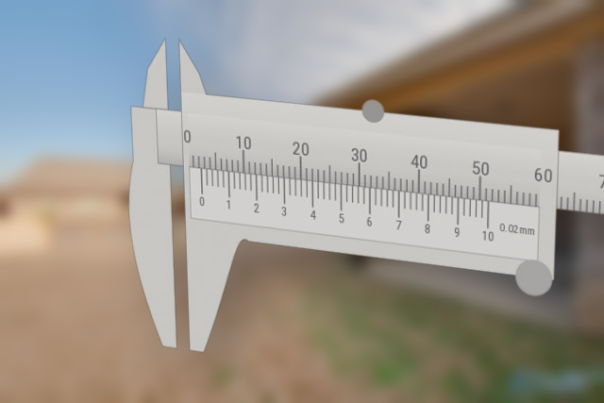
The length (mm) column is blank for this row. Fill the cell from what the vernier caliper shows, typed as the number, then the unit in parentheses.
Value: 2.4 (mm)
